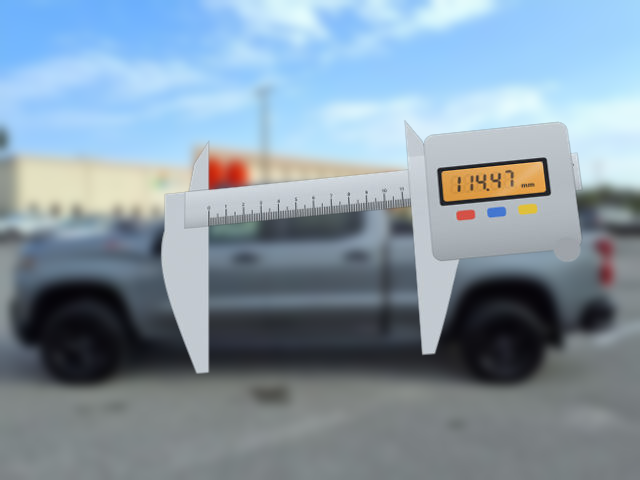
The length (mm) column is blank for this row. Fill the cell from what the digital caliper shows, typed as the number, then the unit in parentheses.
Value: 114.47 (mm)
